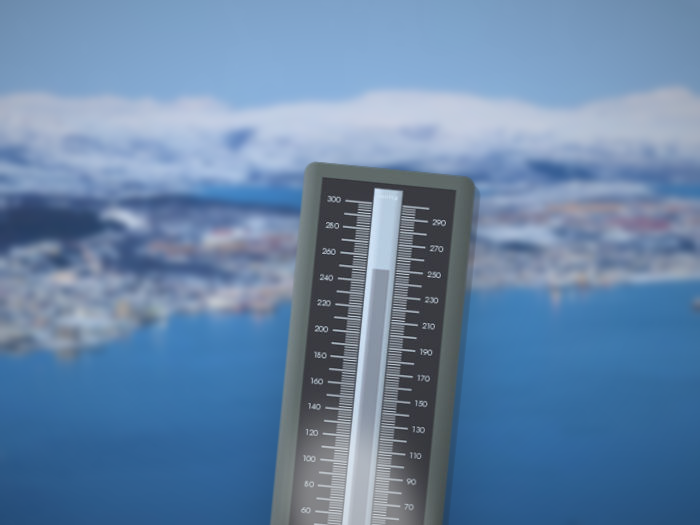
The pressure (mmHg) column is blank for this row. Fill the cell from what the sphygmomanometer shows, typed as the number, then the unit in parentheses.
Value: 250 (mmHg)
